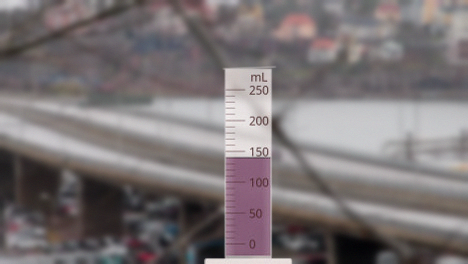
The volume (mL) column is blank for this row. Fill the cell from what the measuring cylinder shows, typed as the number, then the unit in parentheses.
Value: 140 (mL)
